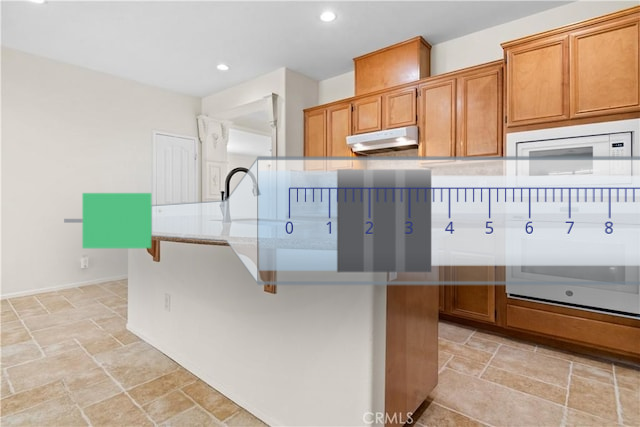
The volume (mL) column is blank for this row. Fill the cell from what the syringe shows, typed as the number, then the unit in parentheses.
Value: 1.2 (mL)
